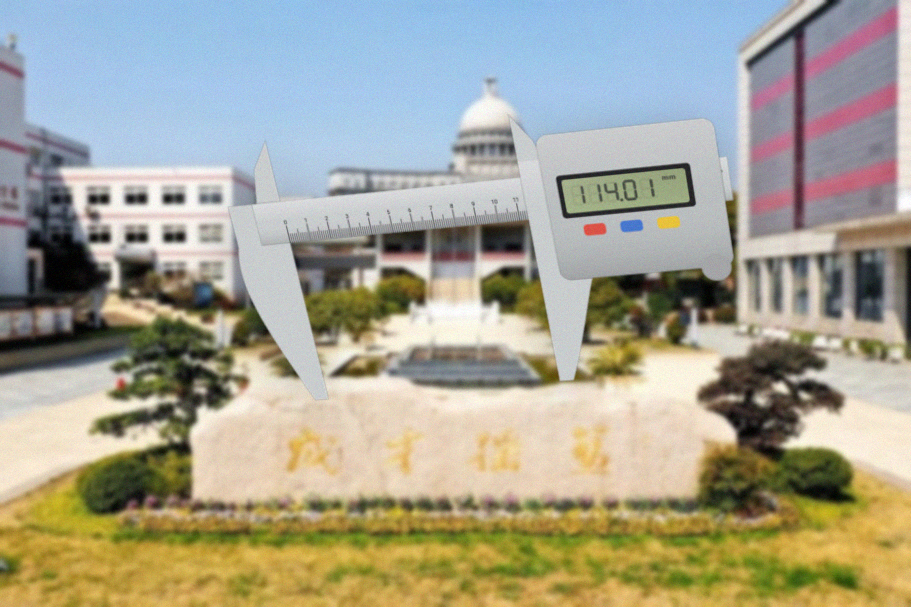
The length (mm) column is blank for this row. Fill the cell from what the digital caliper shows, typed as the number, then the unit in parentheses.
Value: 114.01 (mm)
